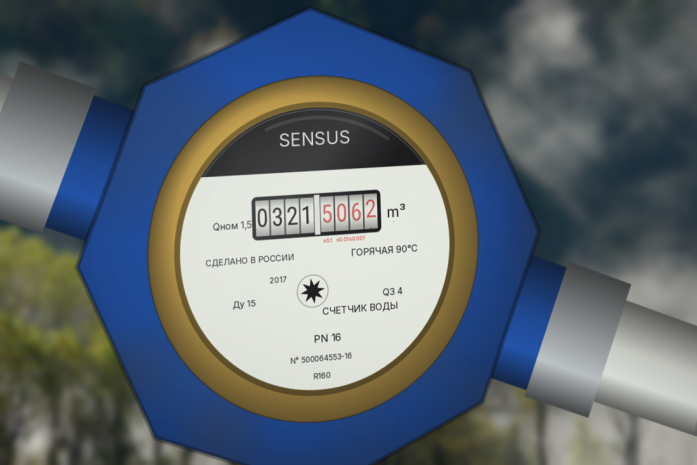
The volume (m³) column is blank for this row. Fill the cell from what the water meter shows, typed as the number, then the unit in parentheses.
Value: 321.5062 (m³)
